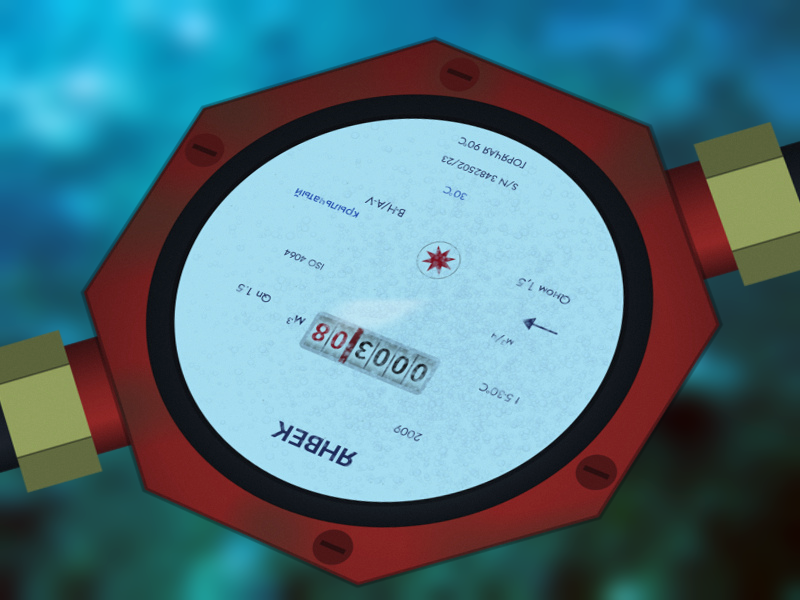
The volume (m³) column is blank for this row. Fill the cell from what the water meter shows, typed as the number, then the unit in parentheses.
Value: 3.08 (m³)
